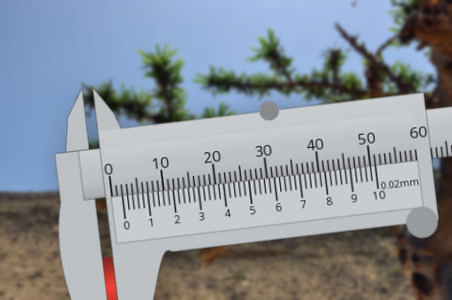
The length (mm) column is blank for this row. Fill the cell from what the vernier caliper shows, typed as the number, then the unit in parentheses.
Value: 2.0 (mm)
